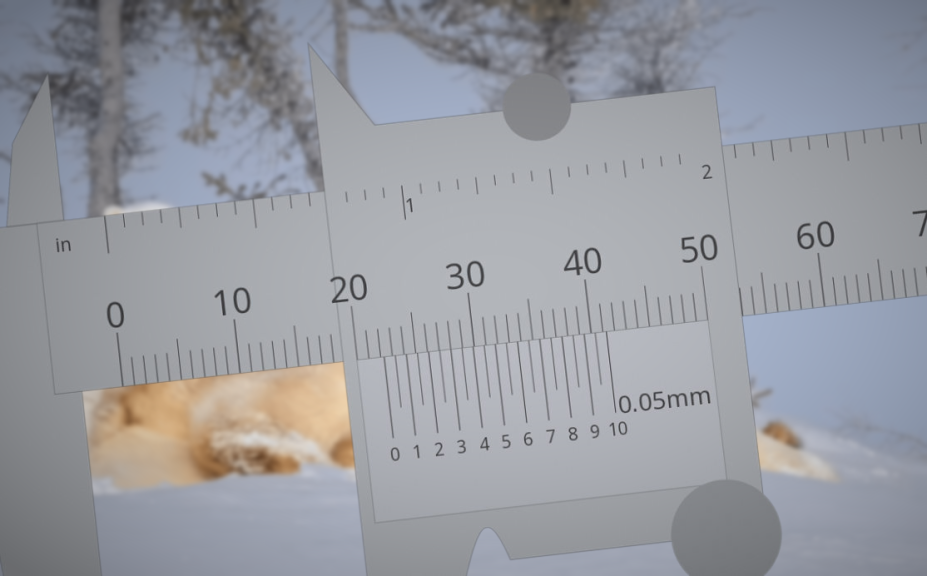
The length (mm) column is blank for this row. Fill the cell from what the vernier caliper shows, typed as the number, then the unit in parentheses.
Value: 22.3 (mm)
